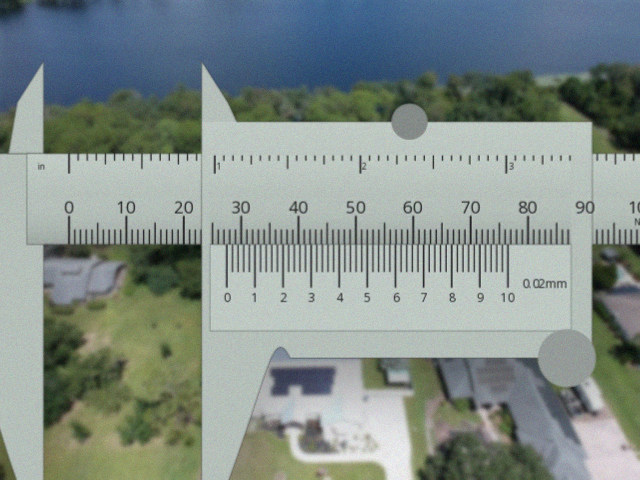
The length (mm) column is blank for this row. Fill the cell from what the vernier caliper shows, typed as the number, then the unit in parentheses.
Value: 27.5 (mm)
